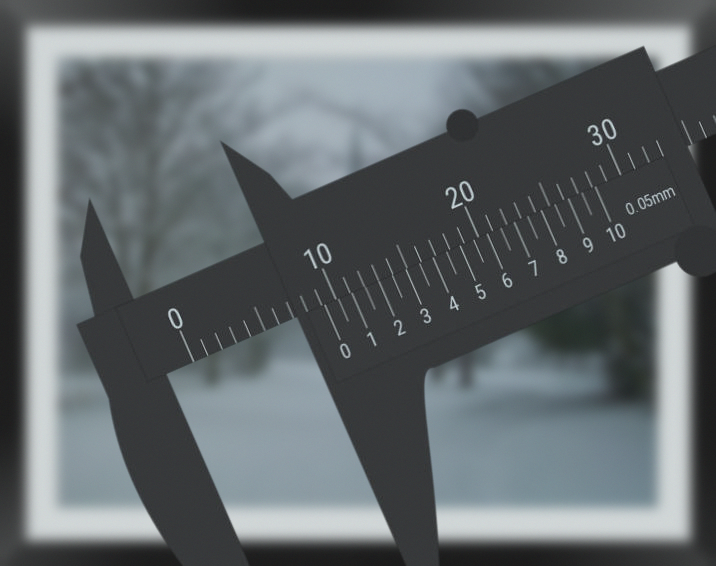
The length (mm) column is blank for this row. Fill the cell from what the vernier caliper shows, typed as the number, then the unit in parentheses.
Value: 9.2 (mm)
